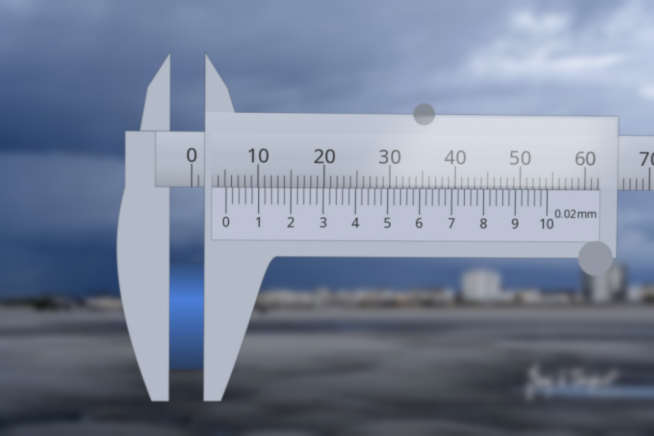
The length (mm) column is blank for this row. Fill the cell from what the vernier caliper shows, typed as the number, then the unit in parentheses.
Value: 5.2 (mm)
